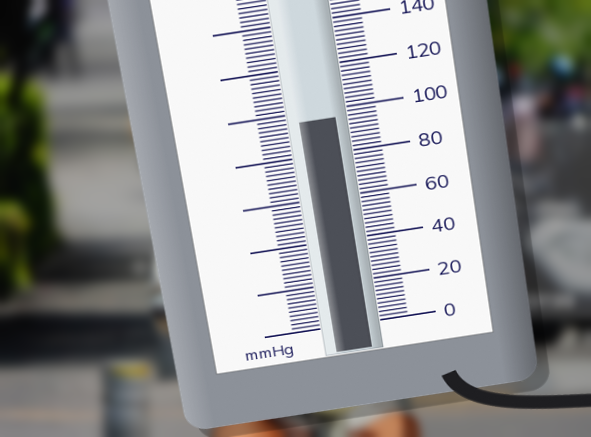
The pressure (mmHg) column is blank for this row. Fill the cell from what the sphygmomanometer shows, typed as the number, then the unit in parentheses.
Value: 96 (mmHg)
